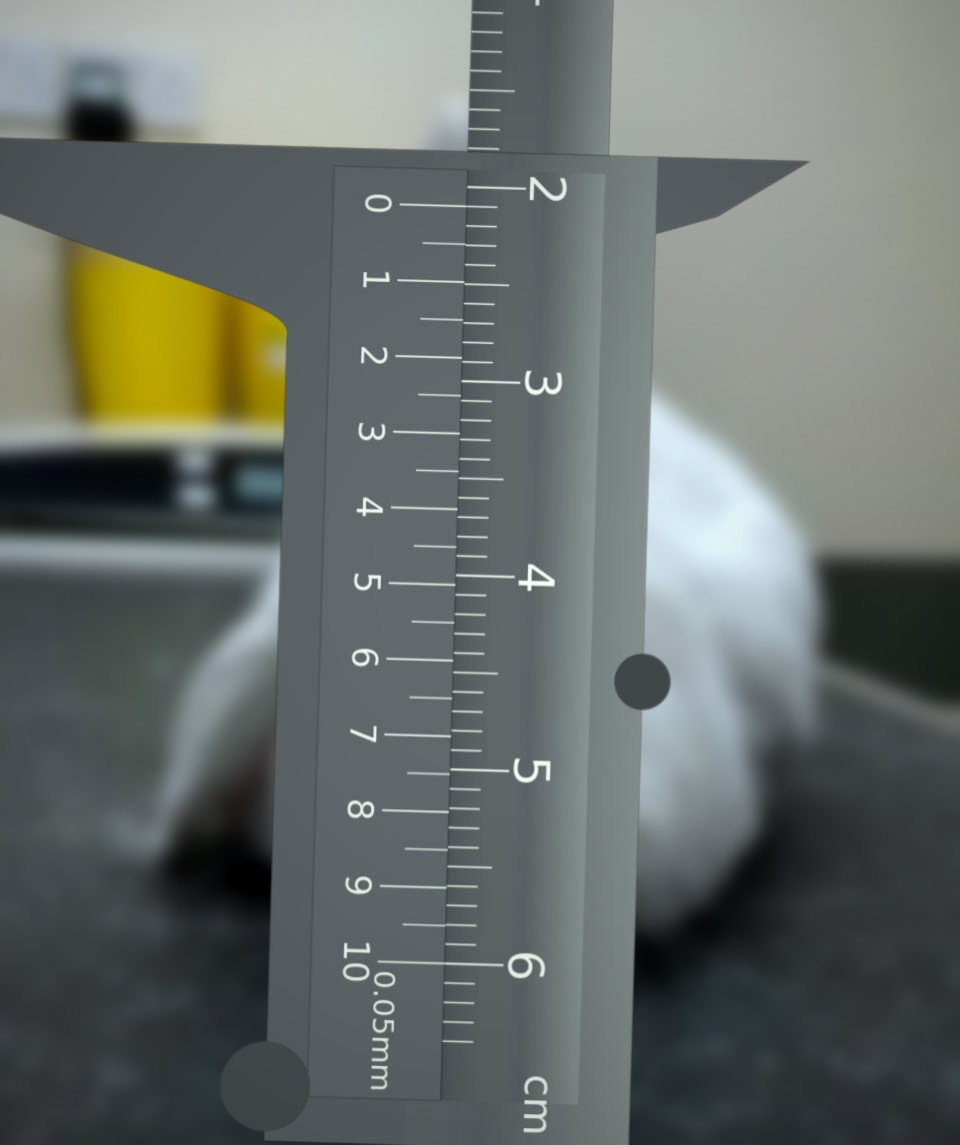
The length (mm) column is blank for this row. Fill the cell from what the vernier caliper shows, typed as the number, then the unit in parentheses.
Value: 21.0 (mm)
